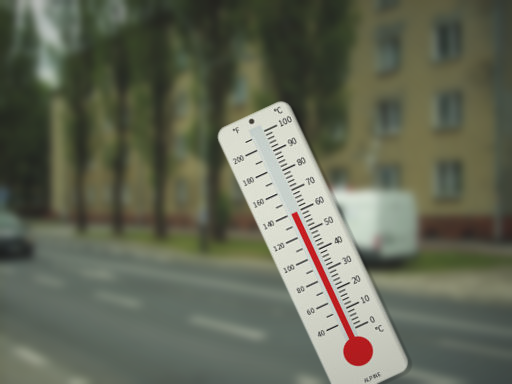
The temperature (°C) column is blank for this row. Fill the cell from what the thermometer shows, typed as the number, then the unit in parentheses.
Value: 60 (°C)
